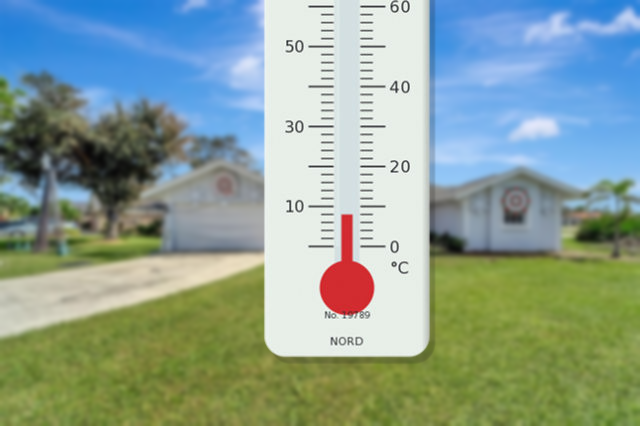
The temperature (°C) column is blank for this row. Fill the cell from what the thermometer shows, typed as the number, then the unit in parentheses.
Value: 8 (°C)
